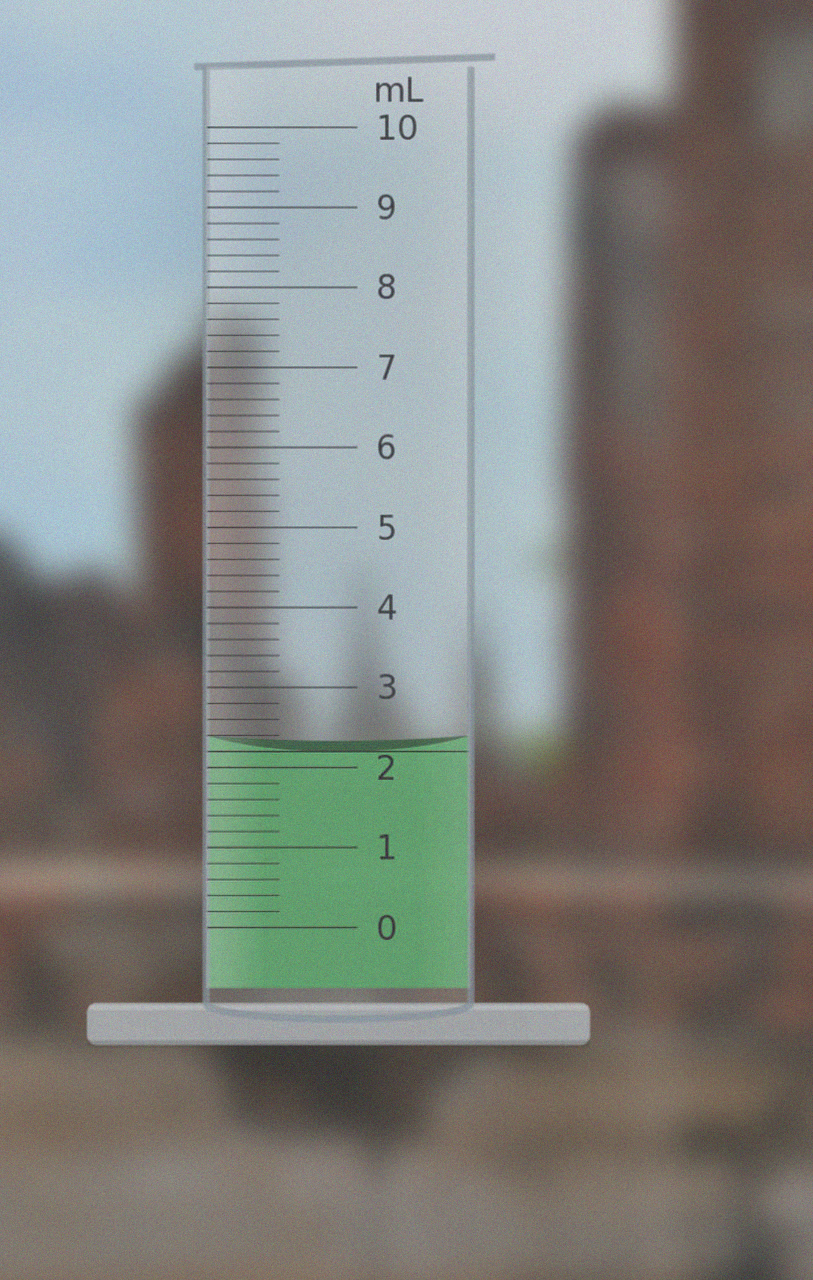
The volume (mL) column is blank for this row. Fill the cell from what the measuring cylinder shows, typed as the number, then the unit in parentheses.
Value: 2.2 (mL)
